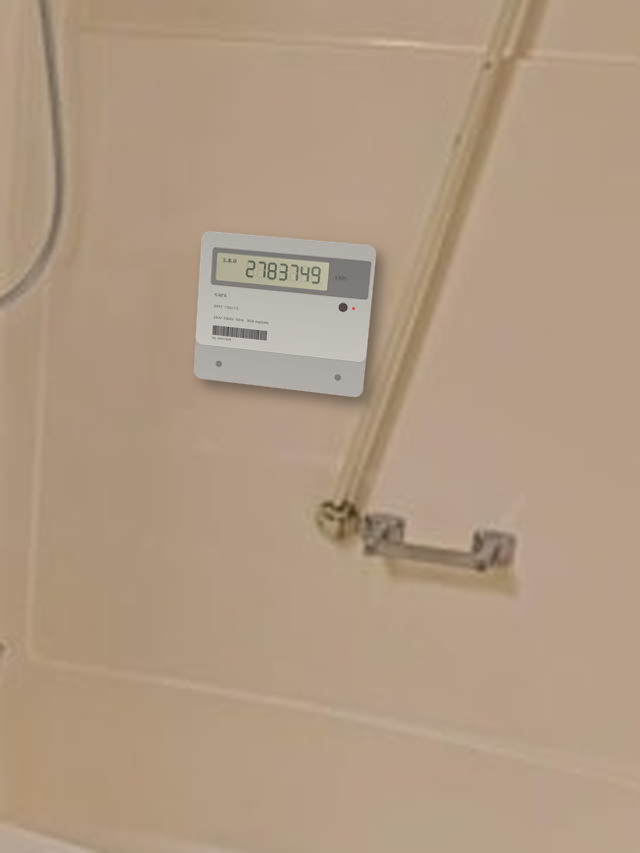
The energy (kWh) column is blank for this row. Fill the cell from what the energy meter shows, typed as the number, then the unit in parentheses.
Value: 2783749 (kWh)
